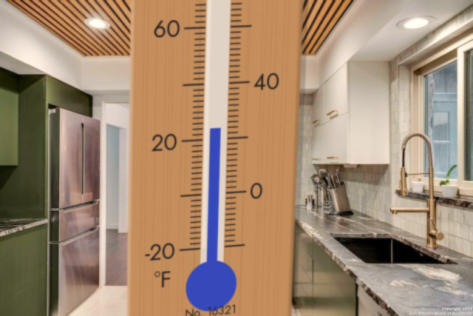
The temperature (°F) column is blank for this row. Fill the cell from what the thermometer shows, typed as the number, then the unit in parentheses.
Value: 24 (°F)
